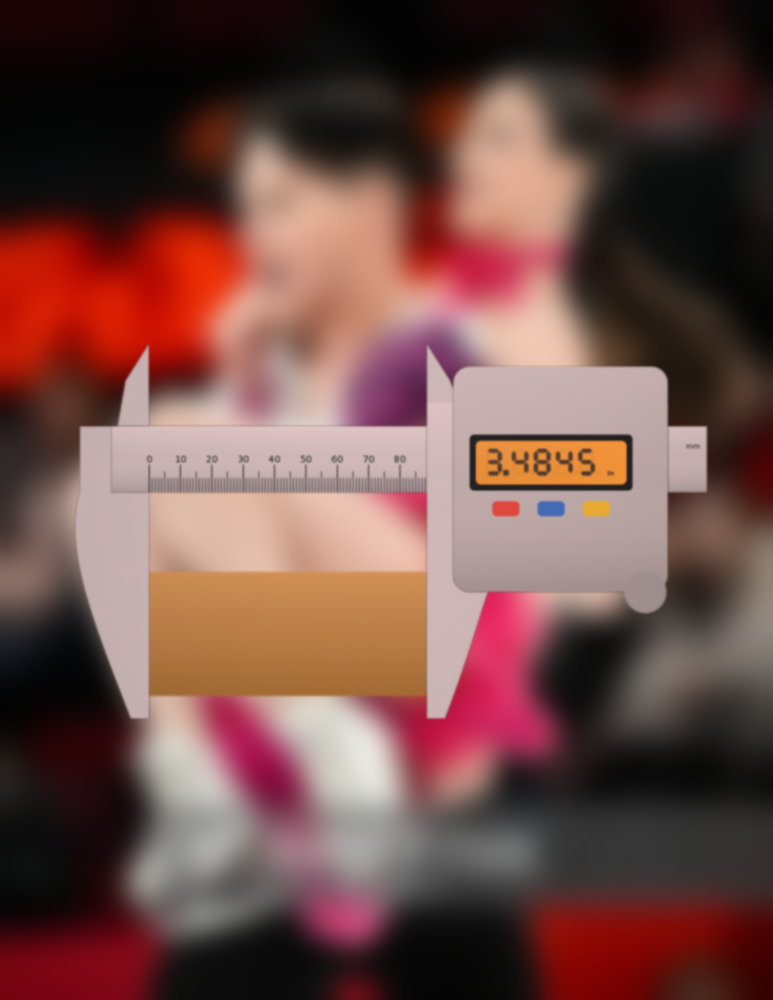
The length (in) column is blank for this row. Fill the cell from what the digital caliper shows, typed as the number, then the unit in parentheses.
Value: 3.4845 (in)
